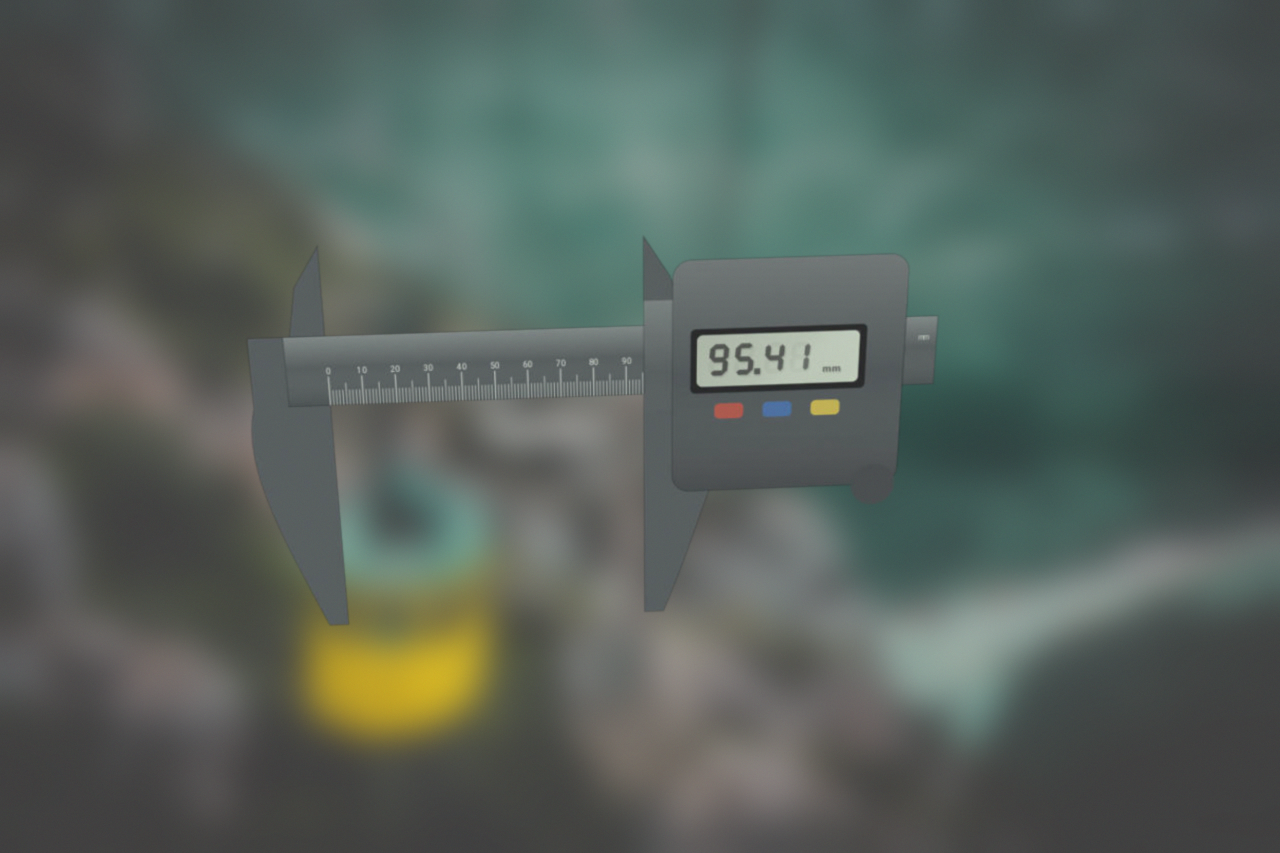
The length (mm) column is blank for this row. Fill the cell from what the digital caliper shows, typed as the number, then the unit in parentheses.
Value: 95.41 (mm)
